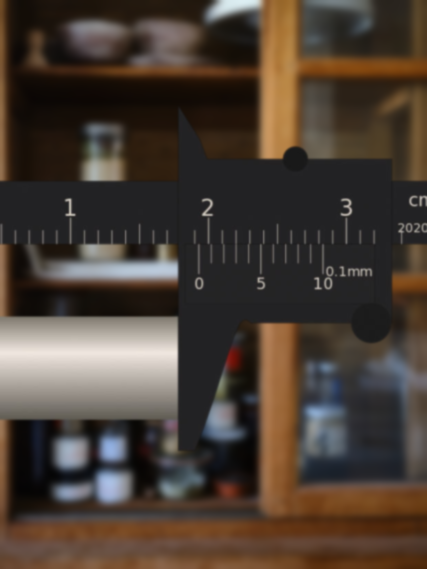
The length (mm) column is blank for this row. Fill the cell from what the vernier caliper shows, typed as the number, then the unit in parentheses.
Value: 19.3 (mm)
